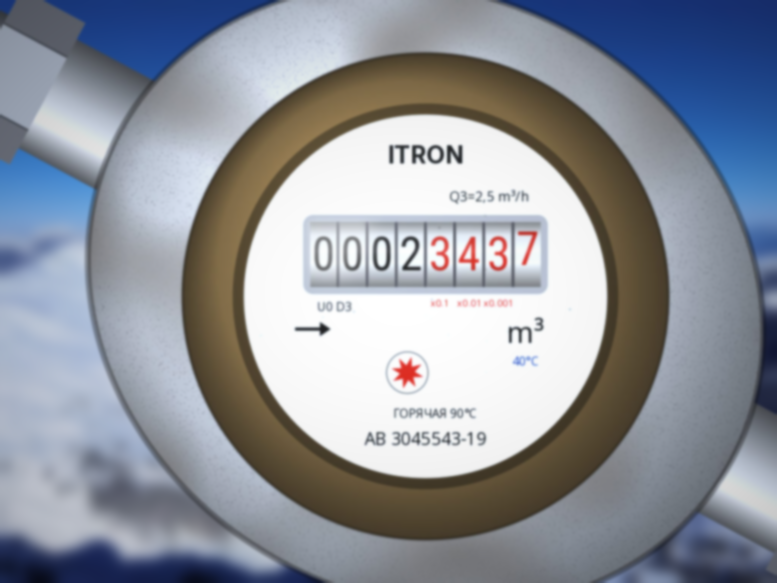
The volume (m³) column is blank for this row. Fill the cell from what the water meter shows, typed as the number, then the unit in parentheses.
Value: 2.3437 (m³)
